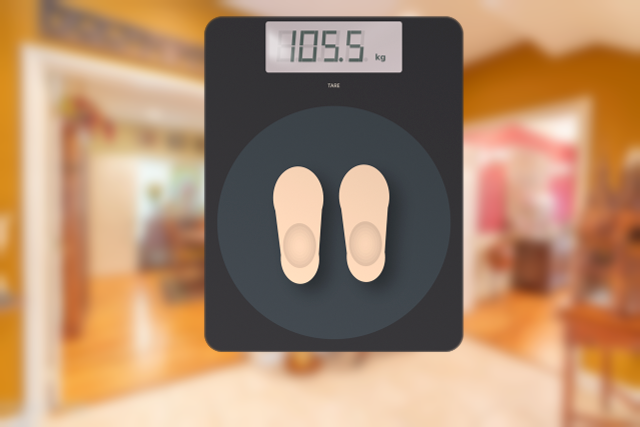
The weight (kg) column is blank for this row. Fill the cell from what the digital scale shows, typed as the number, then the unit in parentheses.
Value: 105.5 (kg)
